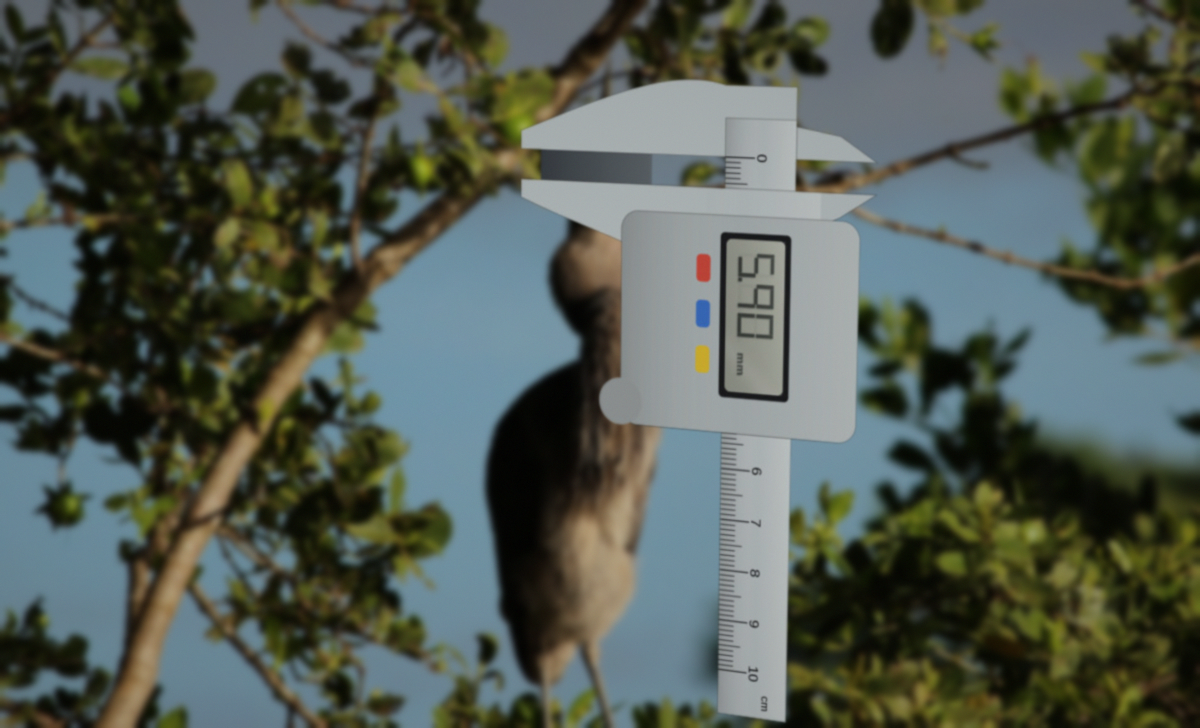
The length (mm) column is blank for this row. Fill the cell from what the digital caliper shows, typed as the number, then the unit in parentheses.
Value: 5.90 (mm)
